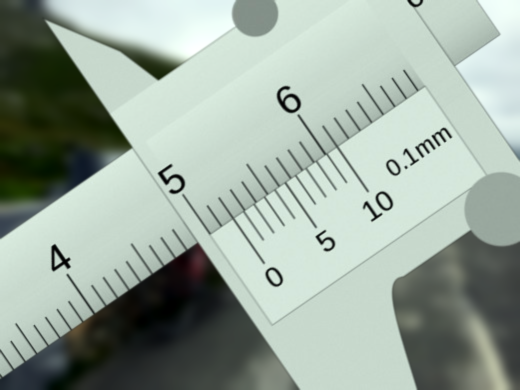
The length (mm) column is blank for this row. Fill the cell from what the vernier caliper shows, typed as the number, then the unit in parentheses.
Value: 52.0 (mm)
